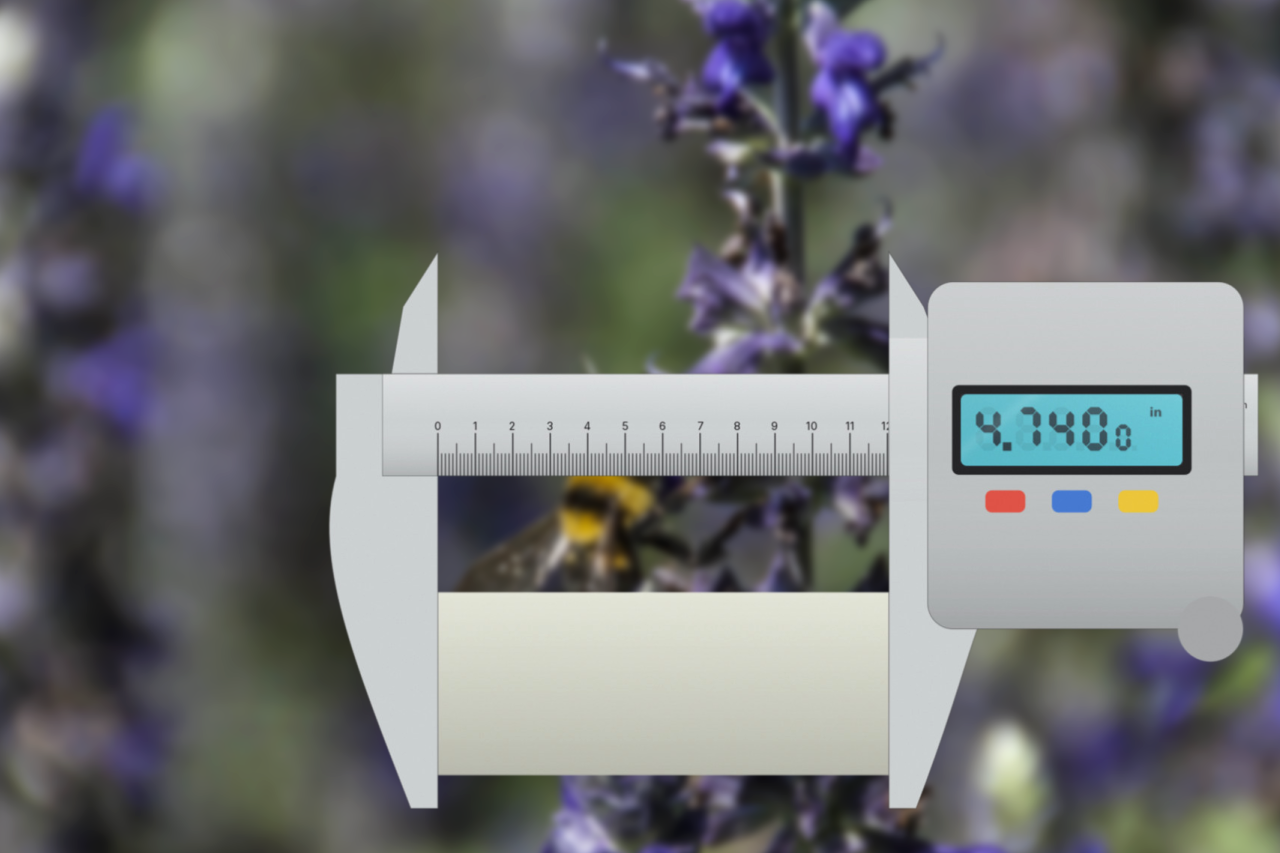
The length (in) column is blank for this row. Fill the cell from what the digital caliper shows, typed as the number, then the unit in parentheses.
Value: 4.7400 (in)
